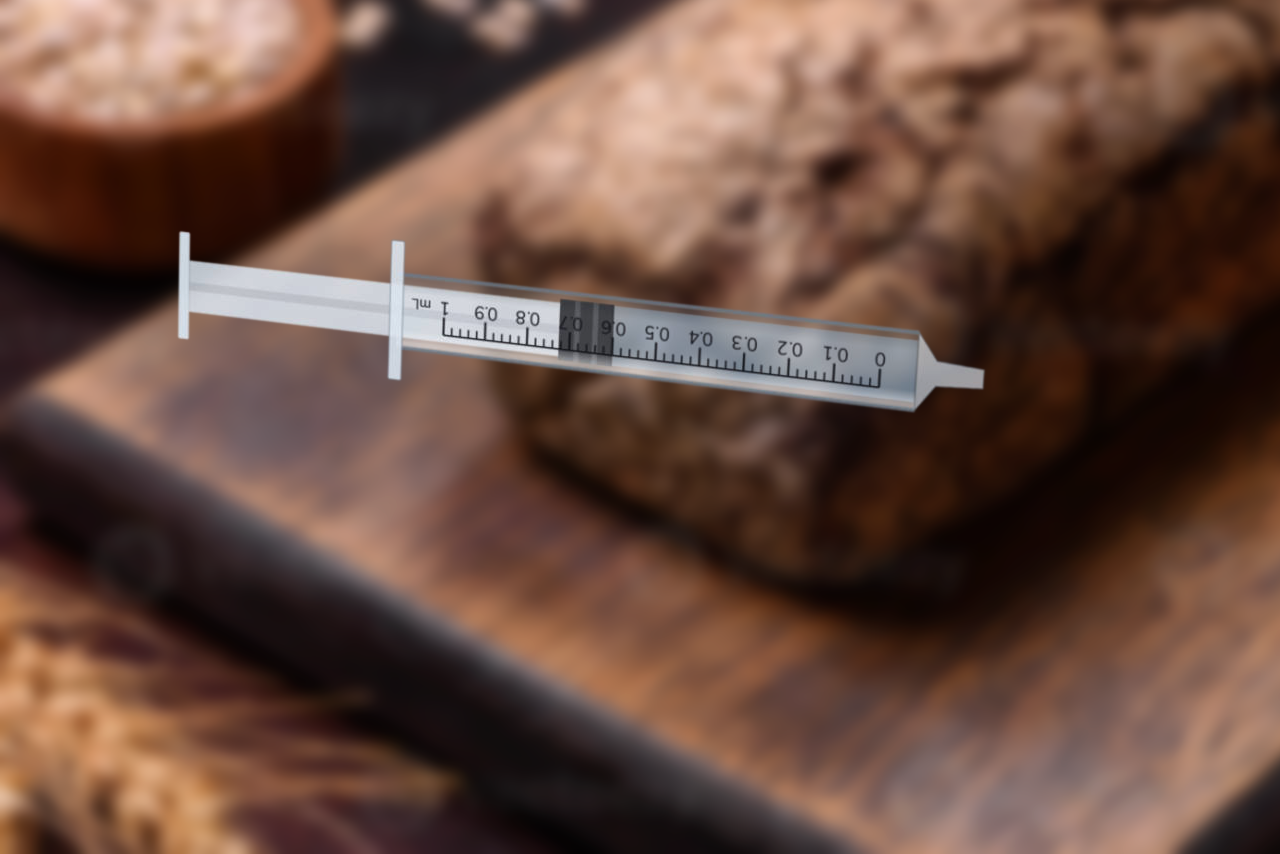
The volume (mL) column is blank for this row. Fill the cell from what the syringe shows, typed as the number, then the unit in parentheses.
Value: 0.6 (mL)
